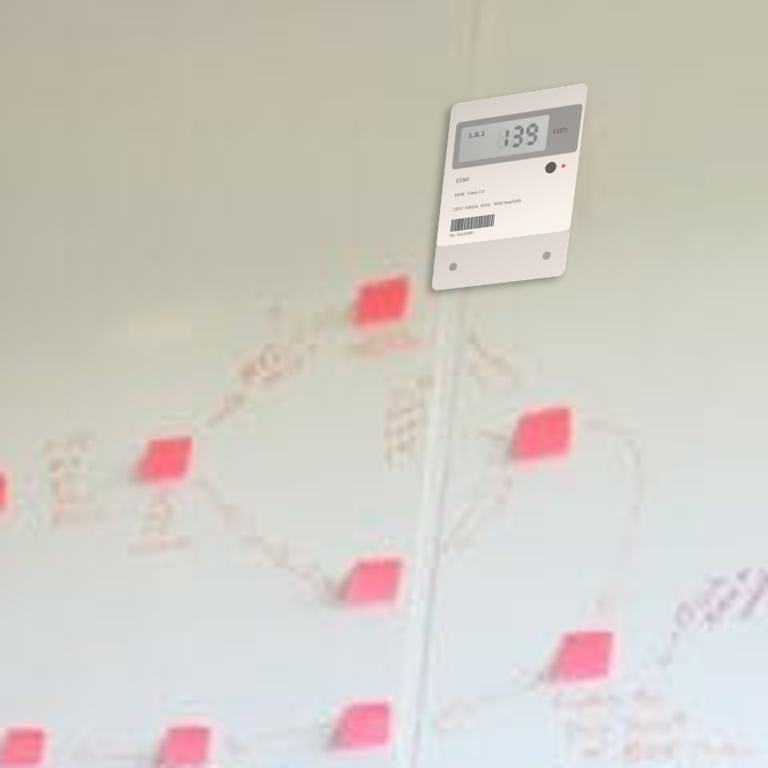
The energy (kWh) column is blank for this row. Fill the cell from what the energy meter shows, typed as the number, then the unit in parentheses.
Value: 139 (kWh)
